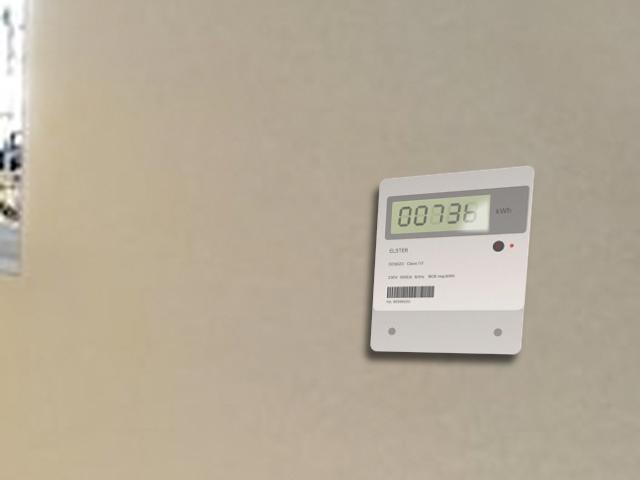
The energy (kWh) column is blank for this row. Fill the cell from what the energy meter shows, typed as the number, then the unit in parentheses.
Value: 736 (kWh)
